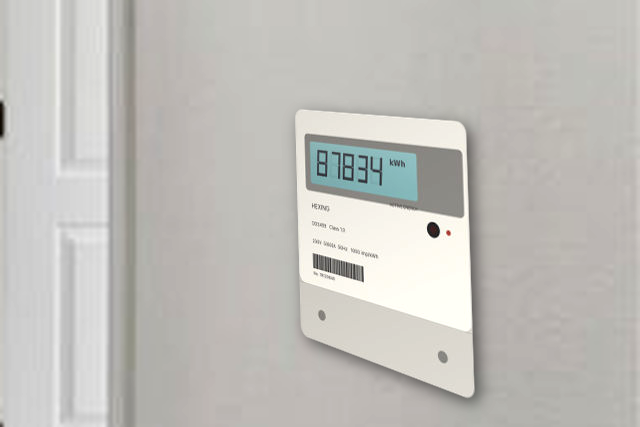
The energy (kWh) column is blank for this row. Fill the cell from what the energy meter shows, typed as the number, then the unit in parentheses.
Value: 87834 (kWh)
